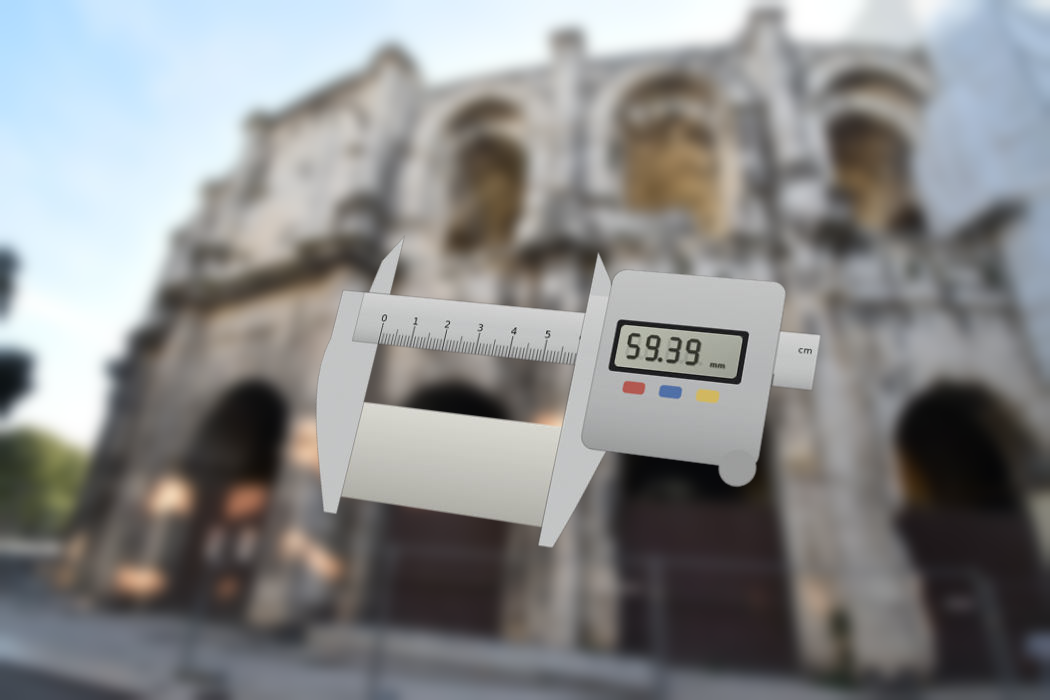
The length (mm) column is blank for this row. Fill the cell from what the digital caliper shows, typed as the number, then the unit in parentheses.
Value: 59.39 (mm)
